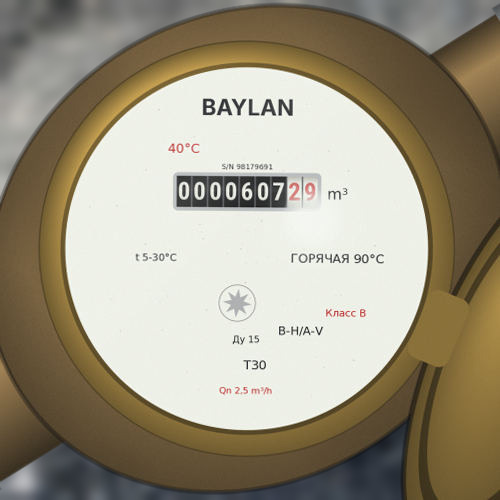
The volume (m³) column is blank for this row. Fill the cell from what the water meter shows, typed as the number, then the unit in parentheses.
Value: 607.29 (m³)
